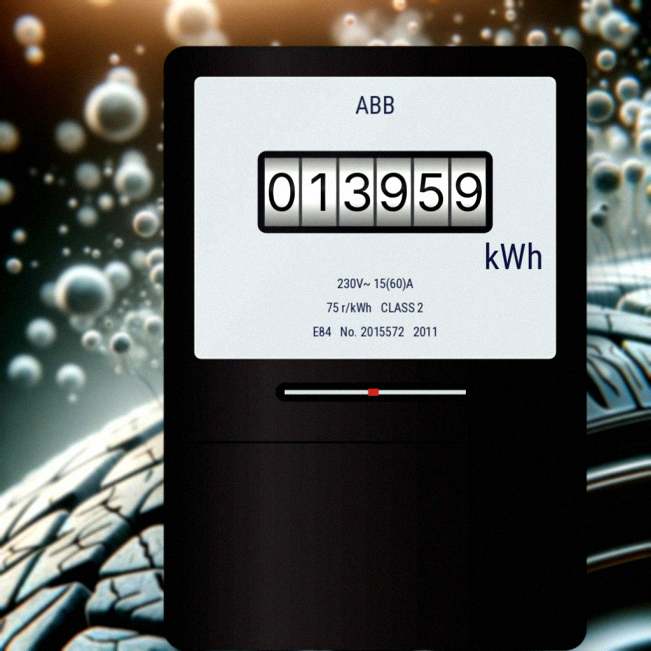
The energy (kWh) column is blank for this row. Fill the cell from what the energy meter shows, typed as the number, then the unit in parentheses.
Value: 13959 (kWh)
